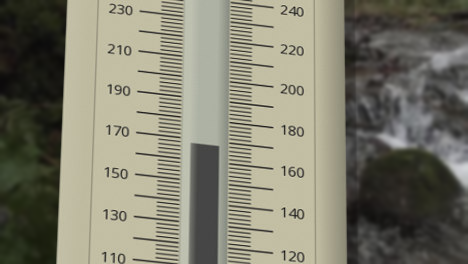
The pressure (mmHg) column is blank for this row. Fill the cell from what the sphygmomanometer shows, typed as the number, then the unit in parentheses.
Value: 168 (mmHg)
